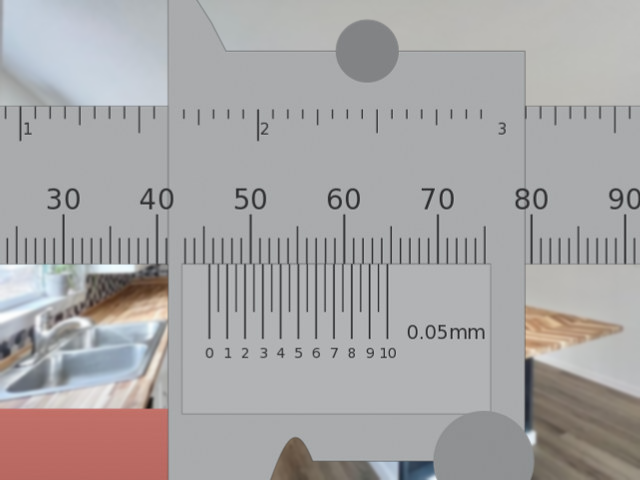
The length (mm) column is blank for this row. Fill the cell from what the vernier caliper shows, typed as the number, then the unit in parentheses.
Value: 45.6 (mm)
